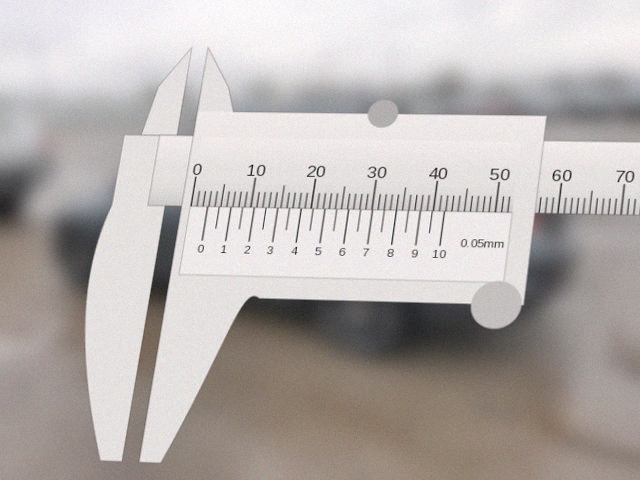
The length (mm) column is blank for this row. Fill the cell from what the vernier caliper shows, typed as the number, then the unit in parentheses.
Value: 2.8 (mm)
